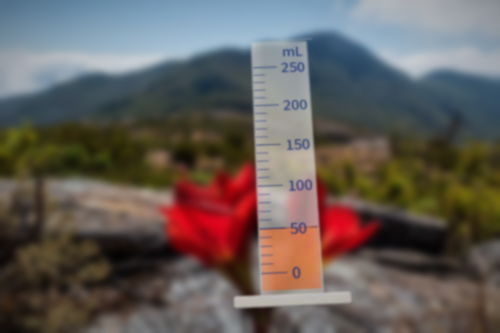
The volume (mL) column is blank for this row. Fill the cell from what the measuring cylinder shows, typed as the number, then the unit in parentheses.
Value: 50 (mL)
